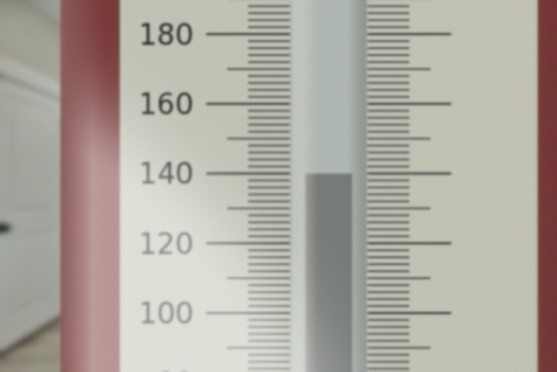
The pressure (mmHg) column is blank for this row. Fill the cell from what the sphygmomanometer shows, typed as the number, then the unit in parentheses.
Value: 140 (mmHg)
